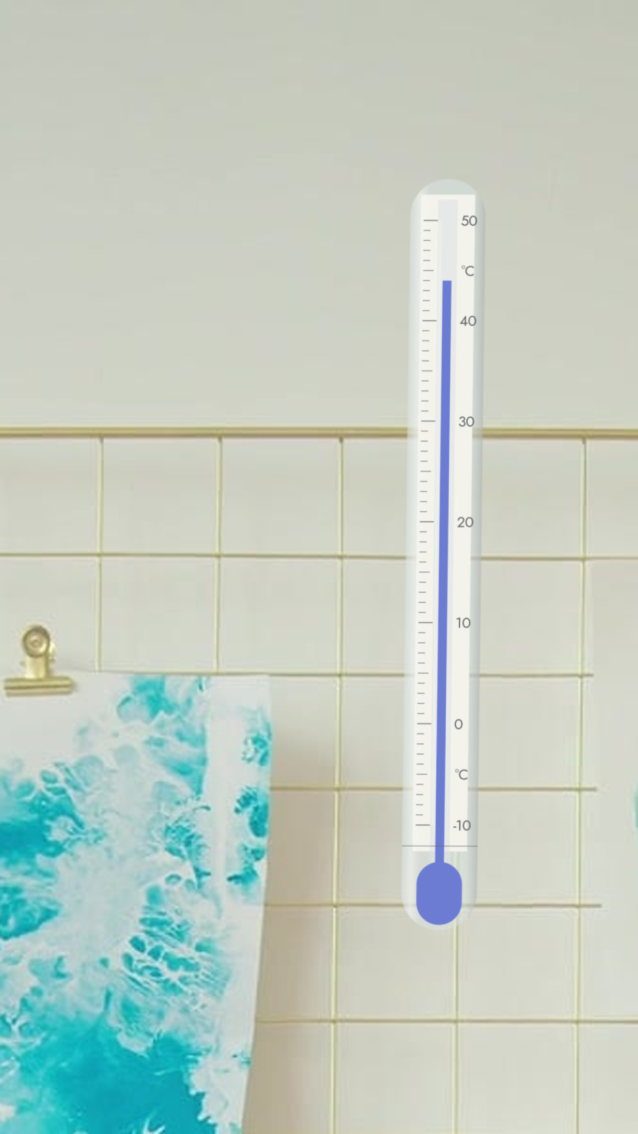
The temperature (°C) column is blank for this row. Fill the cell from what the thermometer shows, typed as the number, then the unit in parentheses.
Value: 44 (°C)
